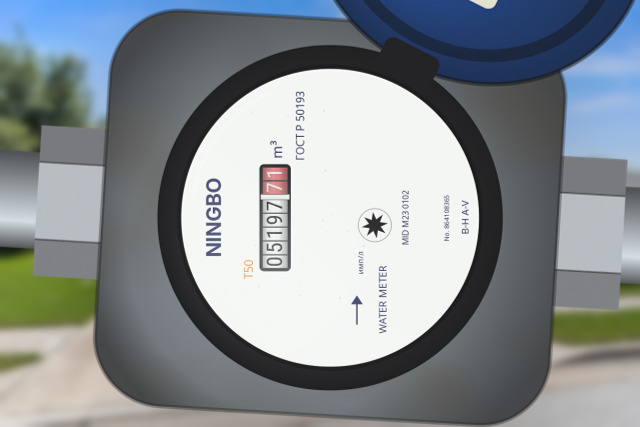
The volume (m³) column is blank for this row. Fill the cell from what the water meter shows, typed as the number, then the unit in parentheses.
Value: 5197.71 (m³)
